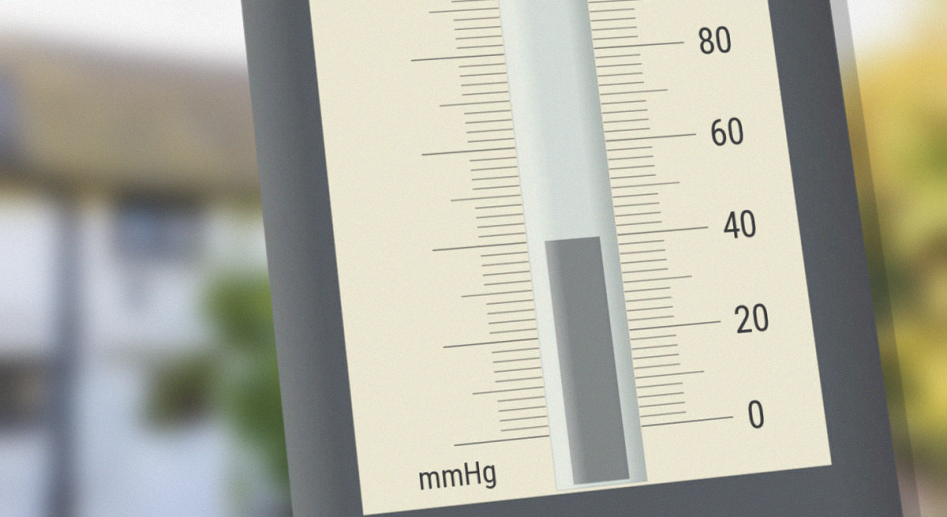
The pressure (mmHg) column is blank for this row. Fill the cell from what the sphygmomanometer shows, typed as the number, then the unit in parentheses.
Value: 40 (mmHg)
